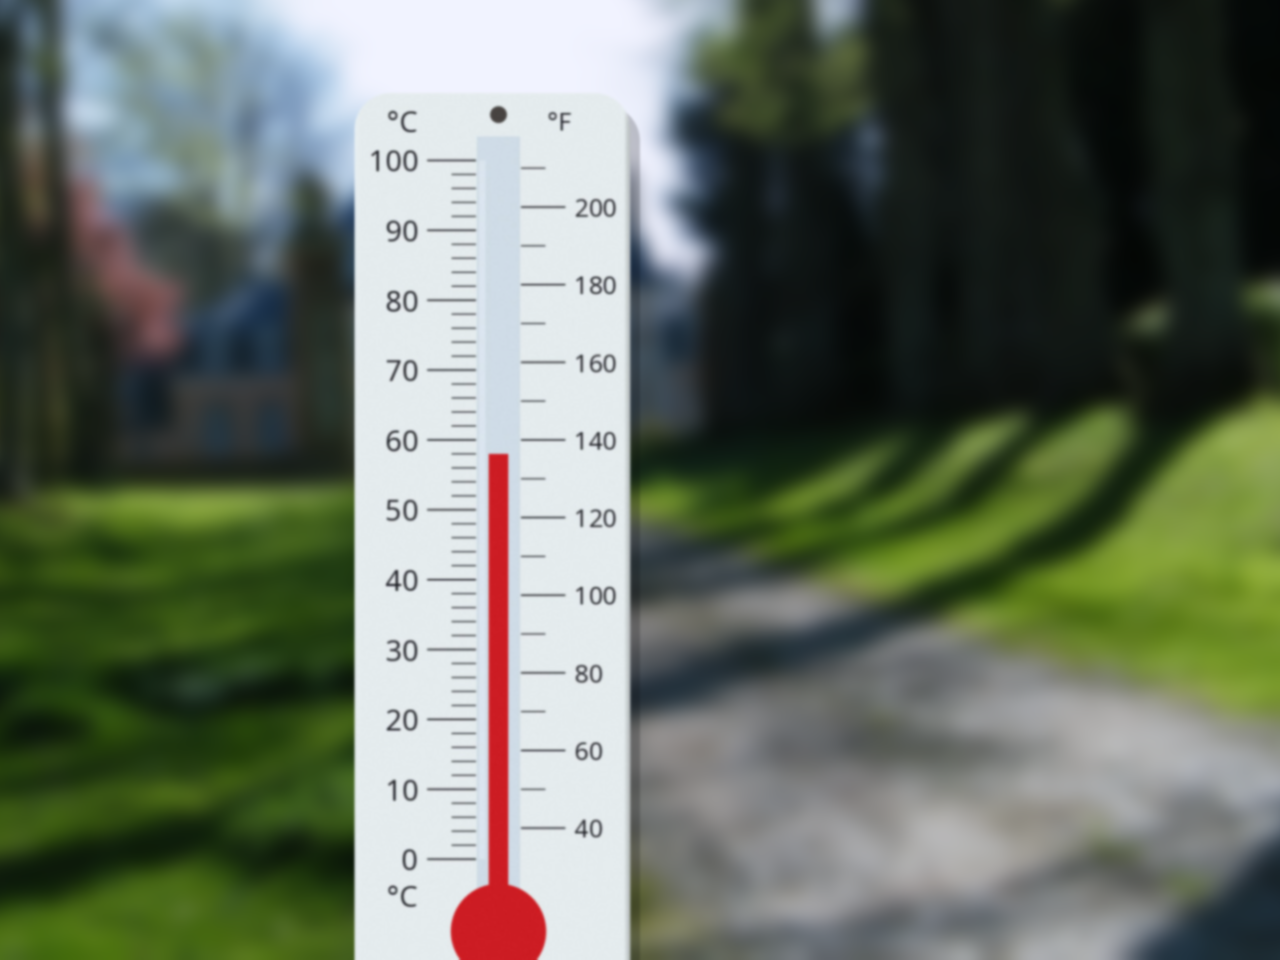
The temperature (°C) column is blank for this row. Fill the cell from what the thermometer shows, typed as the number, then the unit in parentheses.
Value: 58 (°C)
